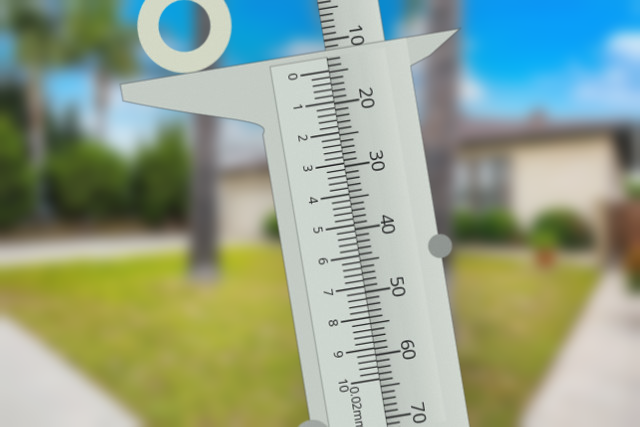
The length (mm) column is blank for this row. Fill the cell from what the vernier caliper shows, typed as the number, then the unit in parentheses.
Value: 14.8 (mm)
